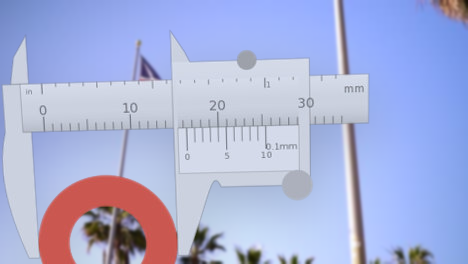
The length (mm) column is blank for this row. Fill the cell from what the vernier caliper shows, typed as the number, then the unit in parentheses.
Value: 16.4 (mm)
